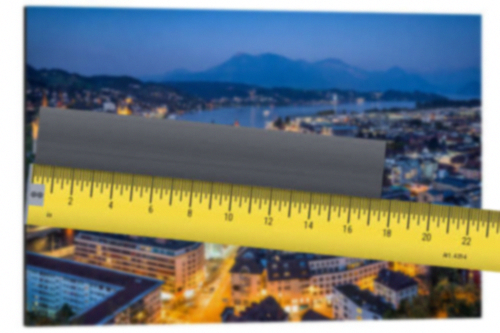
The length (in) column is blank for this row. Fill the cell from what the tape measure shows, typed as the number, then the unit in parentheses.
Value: 17.5 (in)
